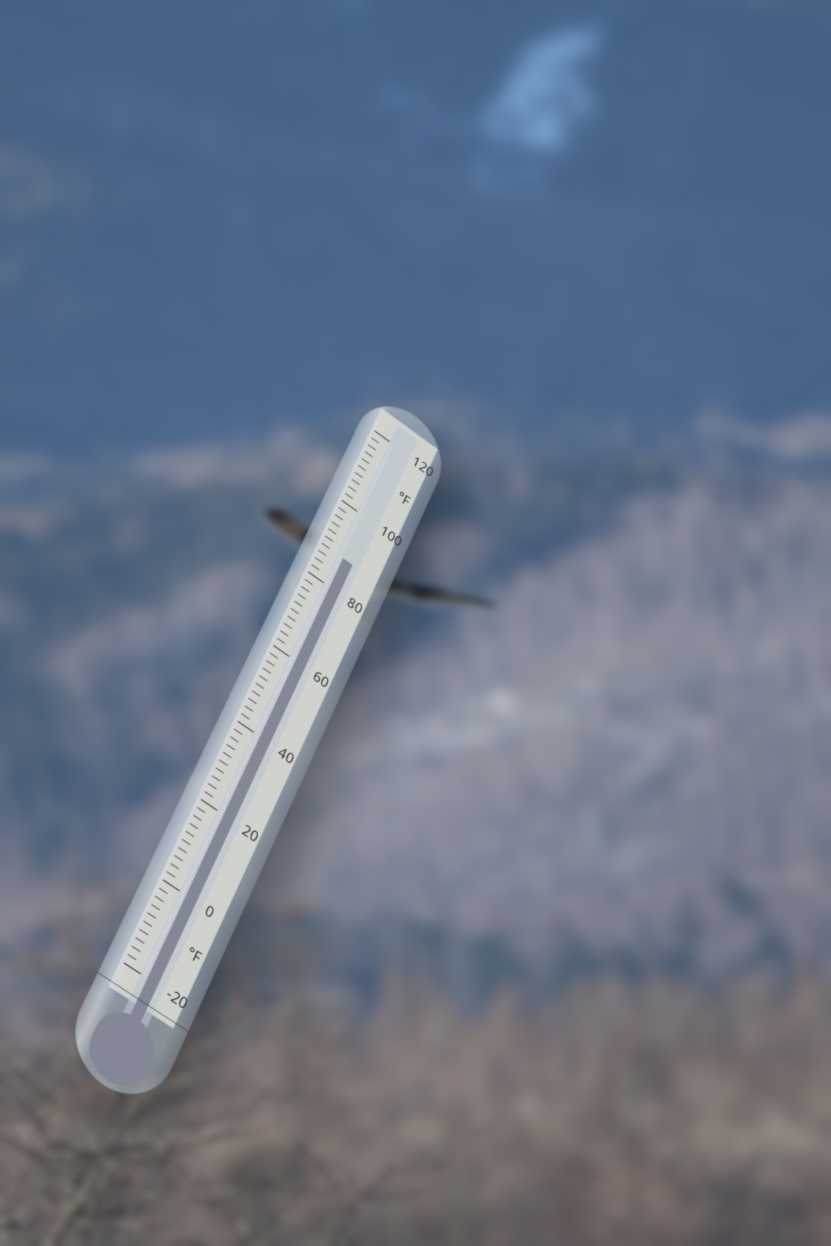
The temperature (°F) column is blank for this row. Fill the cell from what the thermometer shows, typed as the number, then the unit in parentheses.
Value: 88 (°F)
